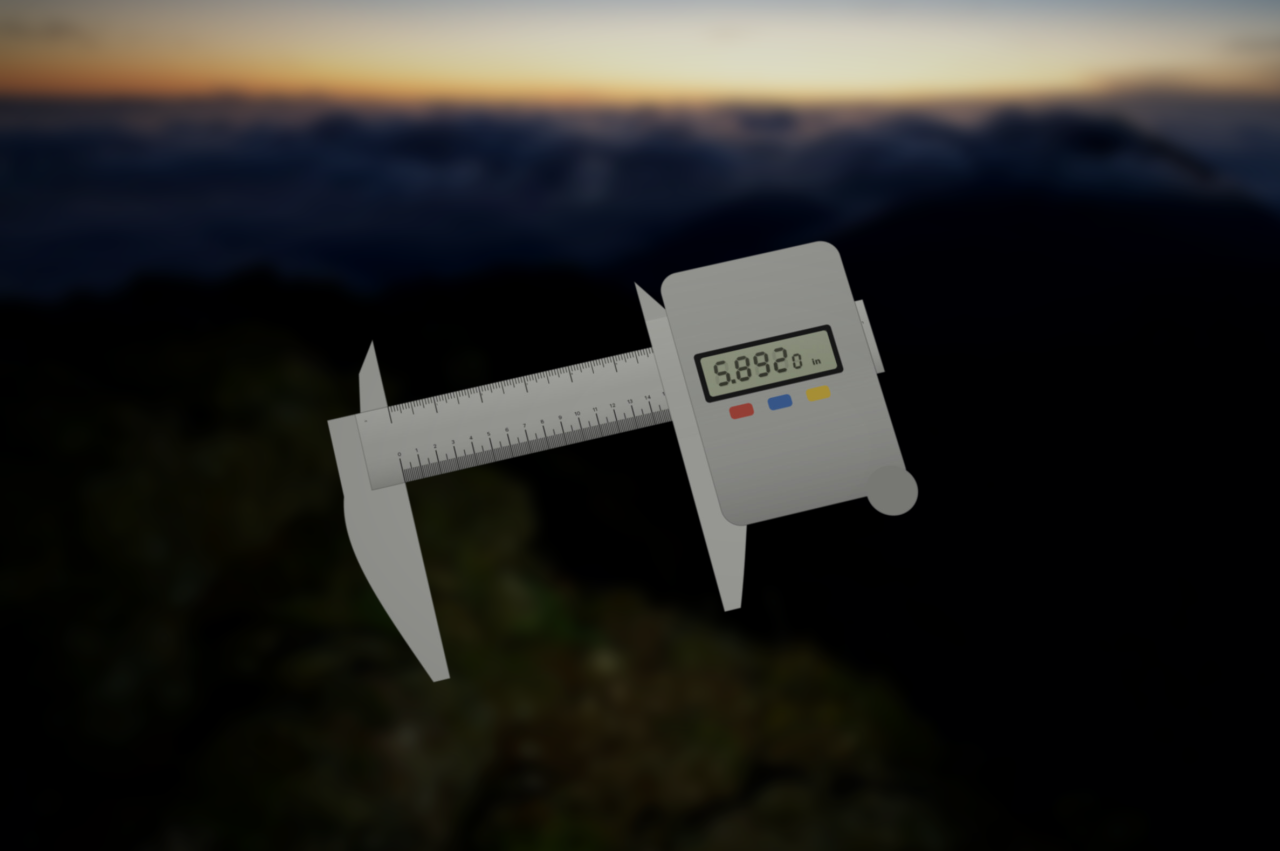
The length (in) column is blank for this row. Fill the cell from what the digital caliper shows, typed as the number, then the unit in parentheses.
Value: 5.8920 (in)
